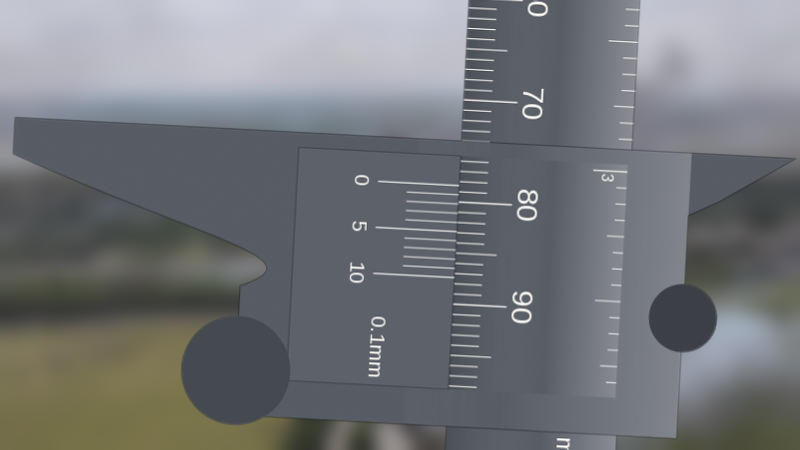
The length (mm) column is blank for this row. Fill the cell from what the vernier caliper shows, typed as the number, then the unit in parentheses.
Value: 78.4 (mm)
